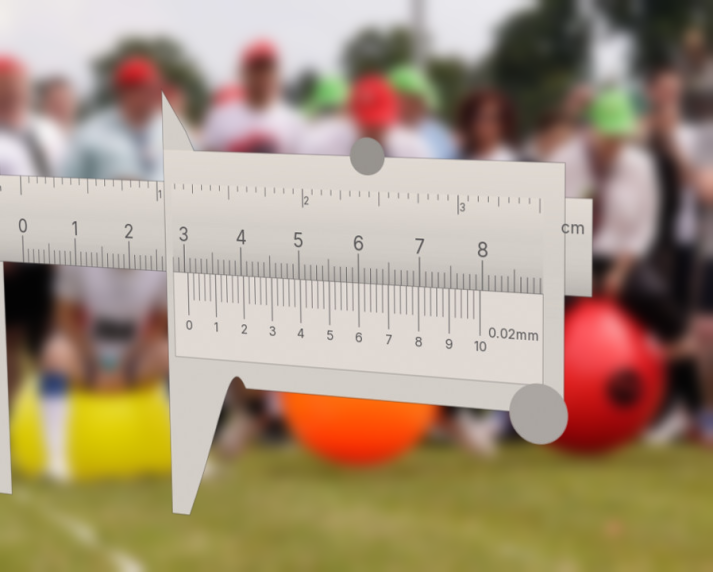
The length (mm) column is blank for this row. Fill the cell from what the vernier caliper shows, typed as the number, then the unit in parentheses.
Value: 30.6 (mm)
